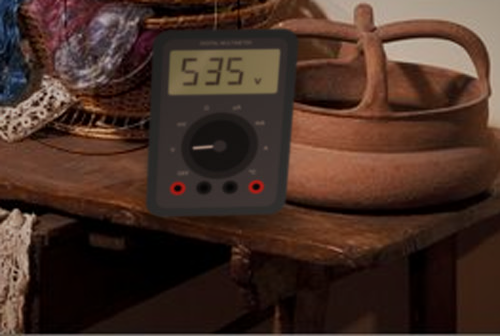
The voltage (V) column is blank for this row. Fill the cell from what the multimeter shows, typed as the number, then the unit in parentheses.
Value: 535 (V)
